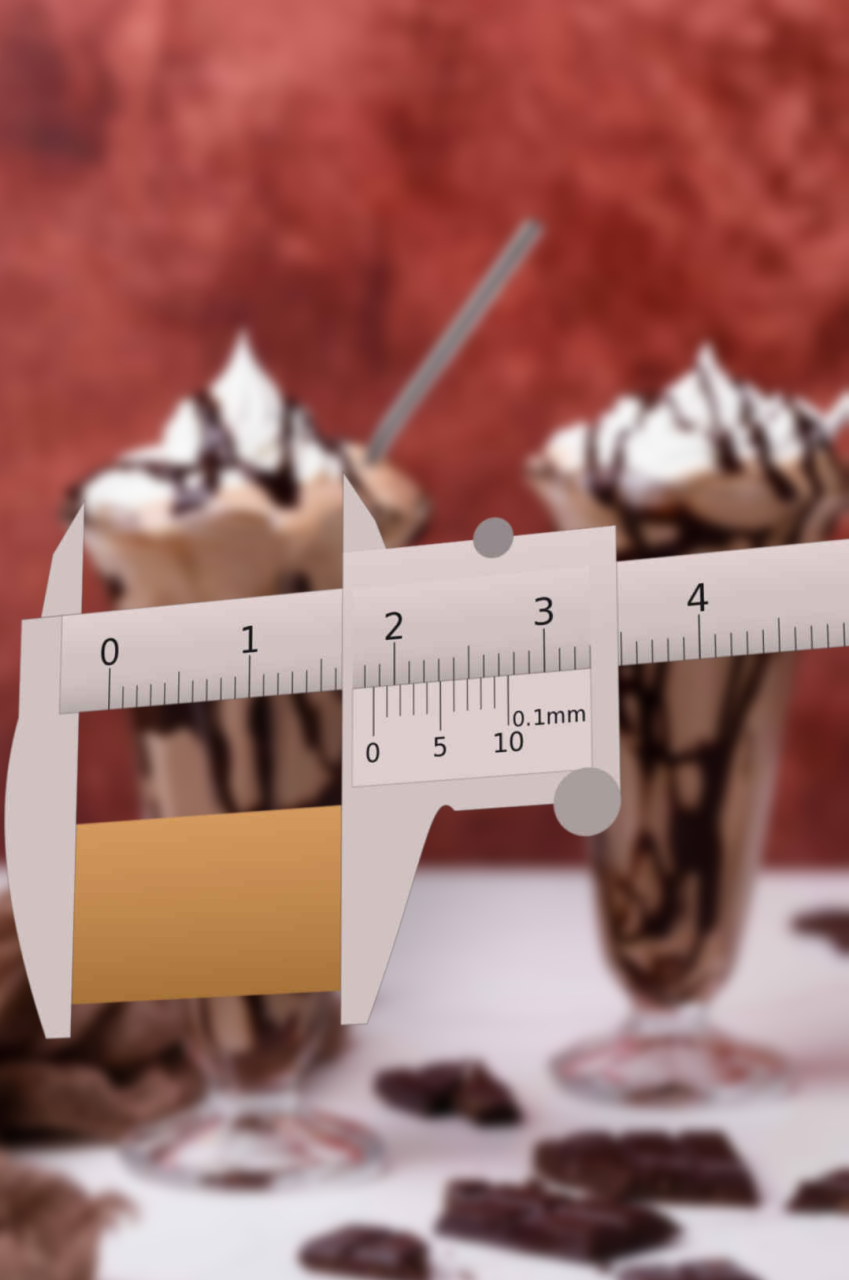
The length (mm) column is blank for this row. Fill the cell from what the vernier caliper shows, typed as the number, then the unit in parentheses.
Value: 18.6 (mm)
